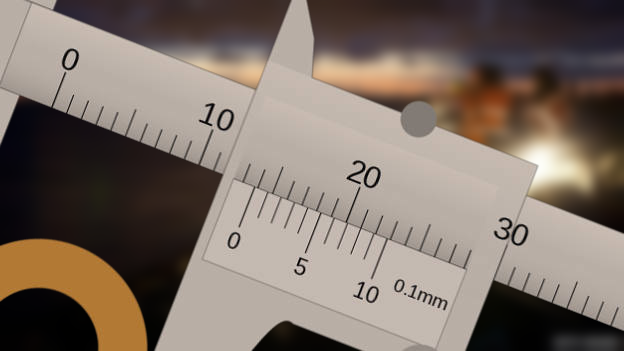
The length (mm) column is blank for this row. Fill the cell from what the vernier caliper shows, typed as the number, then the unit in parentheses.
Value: 13.8 (mm)
